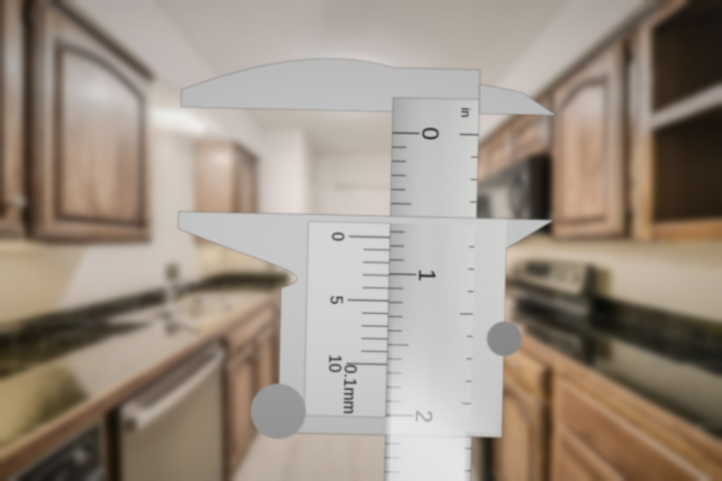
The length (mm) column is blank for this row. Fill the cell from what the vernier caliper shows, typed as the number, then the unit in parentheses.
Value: 7.4 (mm)
